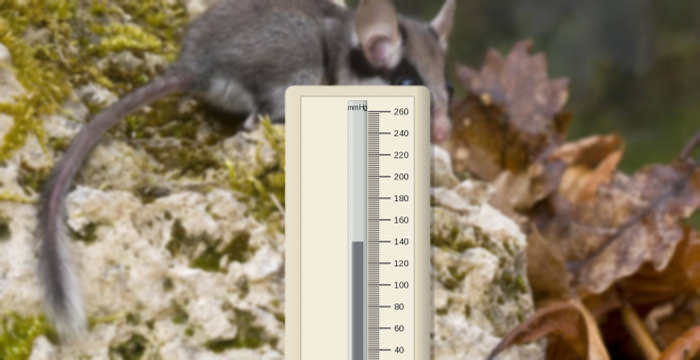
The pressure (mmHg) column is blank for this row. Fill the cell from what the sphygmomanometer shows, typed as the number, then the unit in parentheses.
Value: 140 (mmHg)
